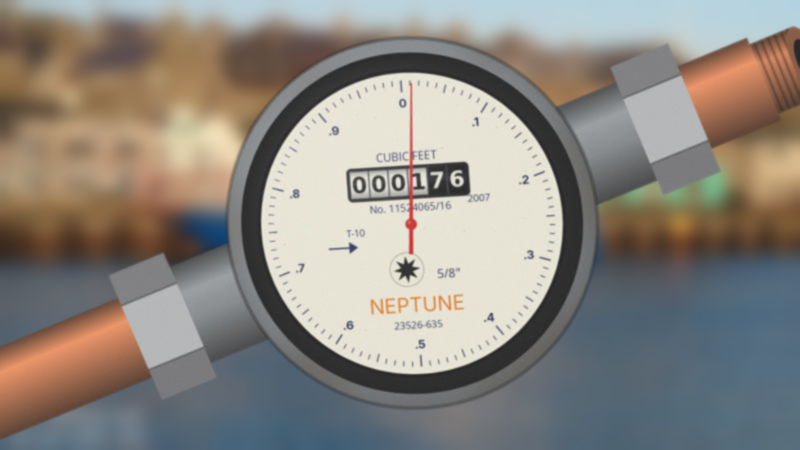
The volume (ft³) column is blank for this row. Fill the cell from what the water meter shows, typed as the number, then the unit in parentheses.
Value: 176.01 (ft³)
